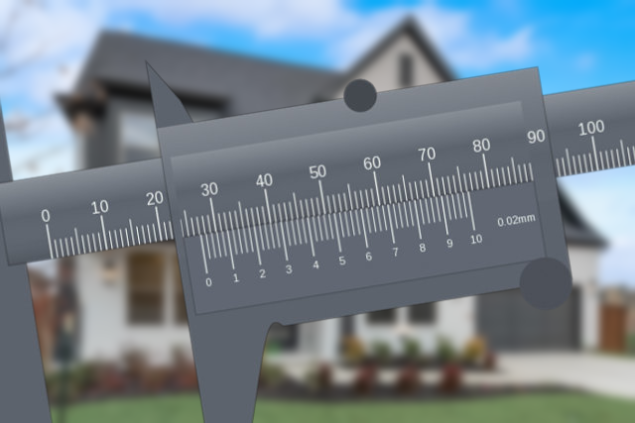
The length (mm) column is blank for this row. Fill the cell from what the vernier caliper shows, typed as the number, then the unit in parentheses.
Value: 27.2 (mm)
